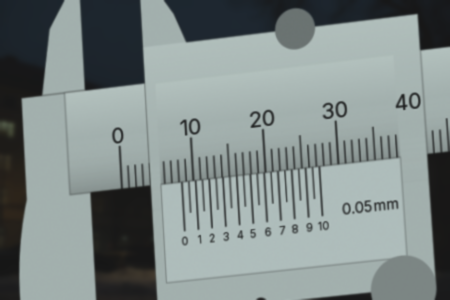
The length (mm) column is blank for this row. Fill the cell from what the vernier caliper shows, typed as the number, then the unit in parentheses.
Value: 8.4 (mm)
